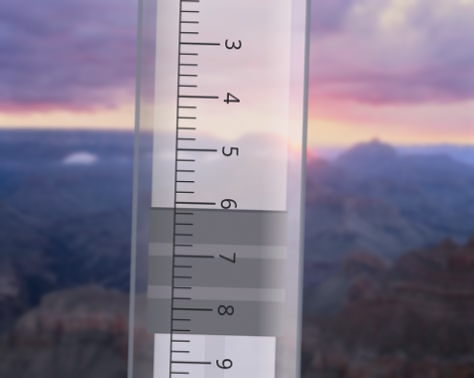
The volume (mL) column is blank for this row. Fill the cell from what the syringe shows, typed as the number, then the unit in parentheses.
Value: 6.1 (mL)
